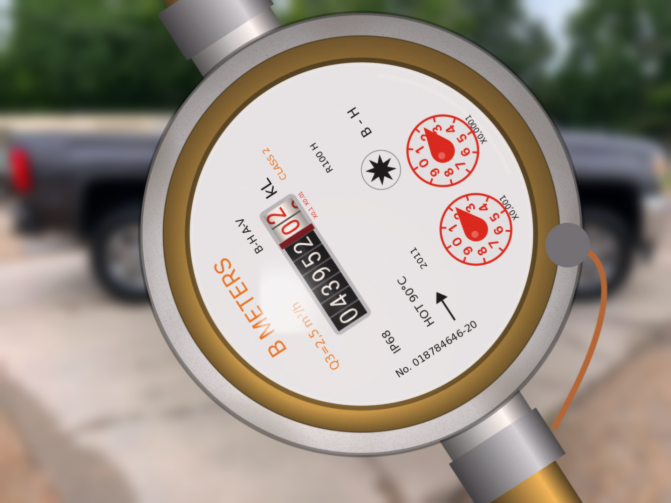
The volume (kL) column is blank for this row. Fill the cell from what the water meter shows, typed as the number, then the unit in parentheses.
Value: 43952.0222 (kL)
